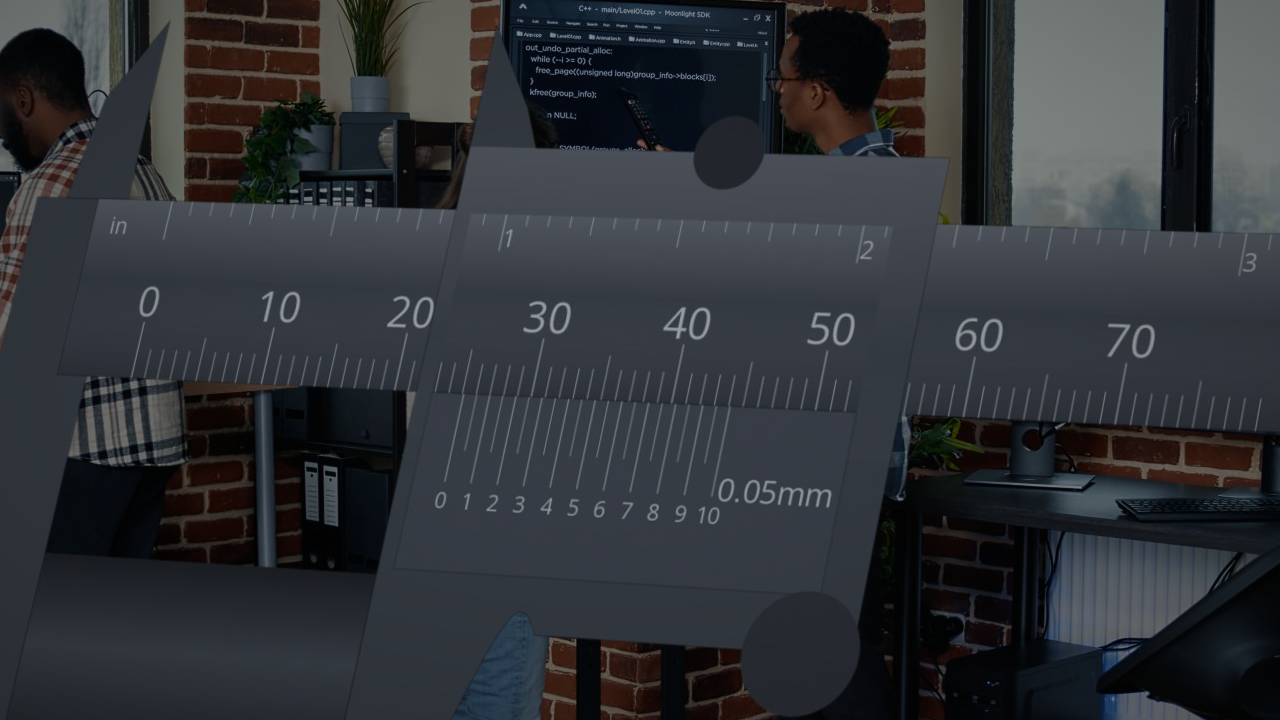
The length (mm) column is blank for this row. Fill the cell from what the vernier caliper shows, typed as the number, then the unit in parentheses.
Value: 25.1 (mm)
